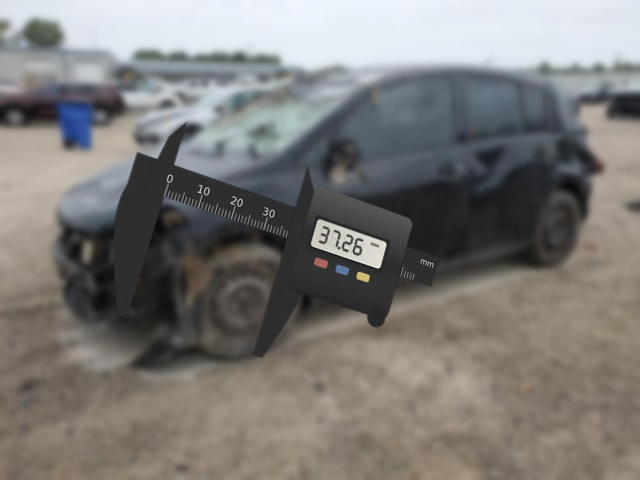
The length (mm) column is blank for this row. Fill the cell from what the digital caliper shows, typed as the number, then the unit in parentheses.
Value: 37.26 (mm)
